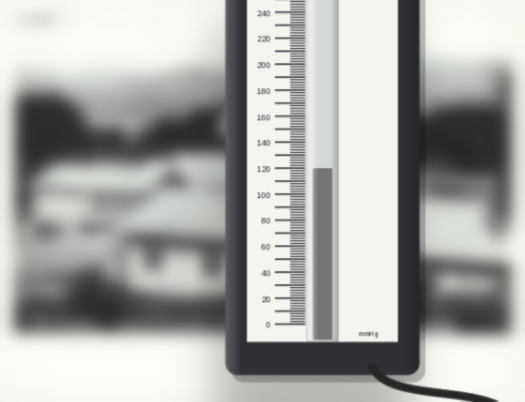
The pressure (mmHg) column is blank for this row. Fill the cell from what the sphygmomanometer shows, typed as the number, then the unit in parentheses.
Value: 120 (mmHg)
